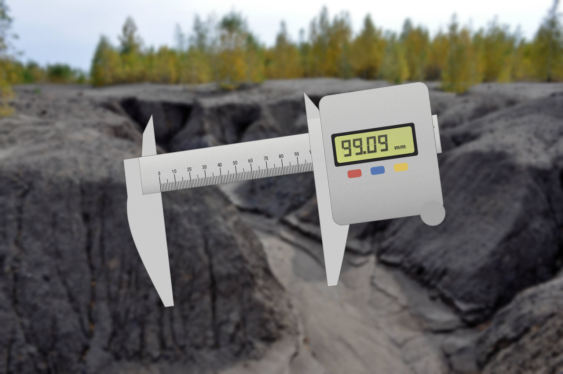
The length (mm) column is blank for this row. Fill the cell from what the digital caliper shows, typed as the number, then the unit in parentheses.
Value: 99.09 (mm)
